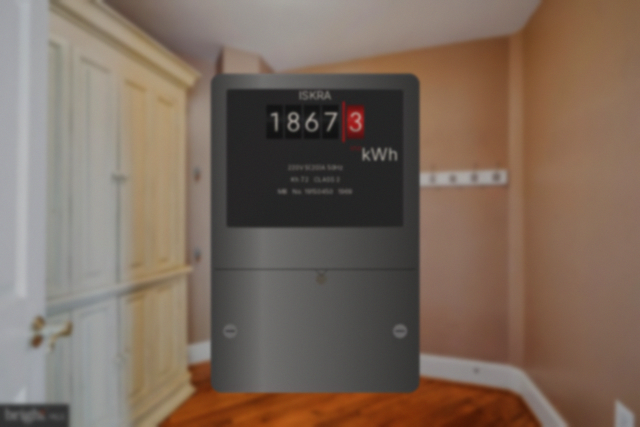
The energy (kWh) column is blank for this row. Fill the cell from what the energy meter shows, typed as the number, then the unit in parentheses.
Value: 1867.3 (kWh)
